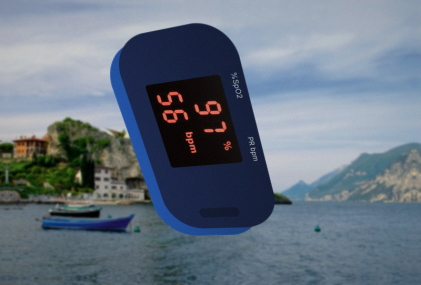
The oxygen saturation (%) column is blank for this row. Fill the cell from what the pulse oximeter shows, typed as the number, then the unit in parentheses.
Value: 97 (%)
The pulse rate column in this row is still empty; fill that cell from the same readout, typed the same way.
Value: 56 (bpm)
